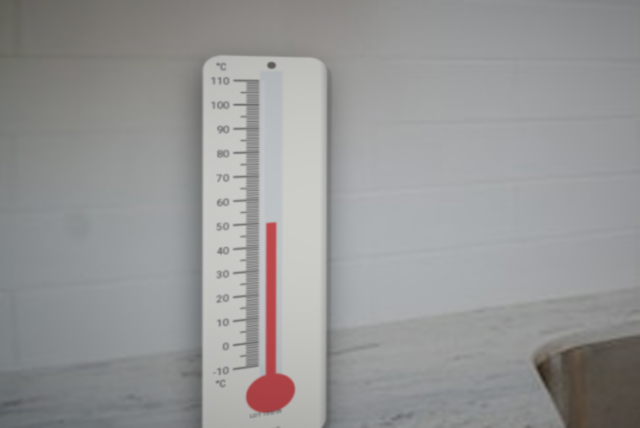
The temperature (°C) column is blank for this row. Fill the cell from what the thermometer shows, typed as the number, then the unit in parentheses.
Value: 50 (°C)
